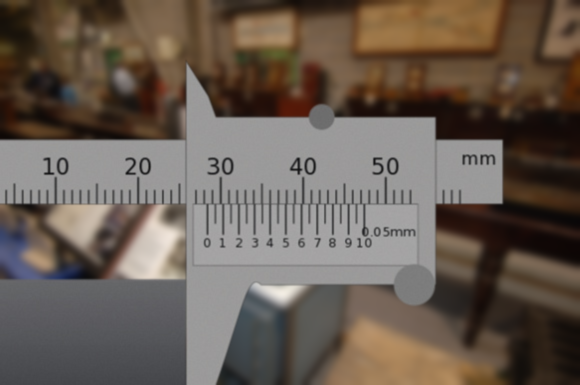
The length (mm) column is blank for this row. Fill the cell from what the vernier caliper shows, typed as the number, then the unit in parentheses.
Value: 28.4 (mm)
